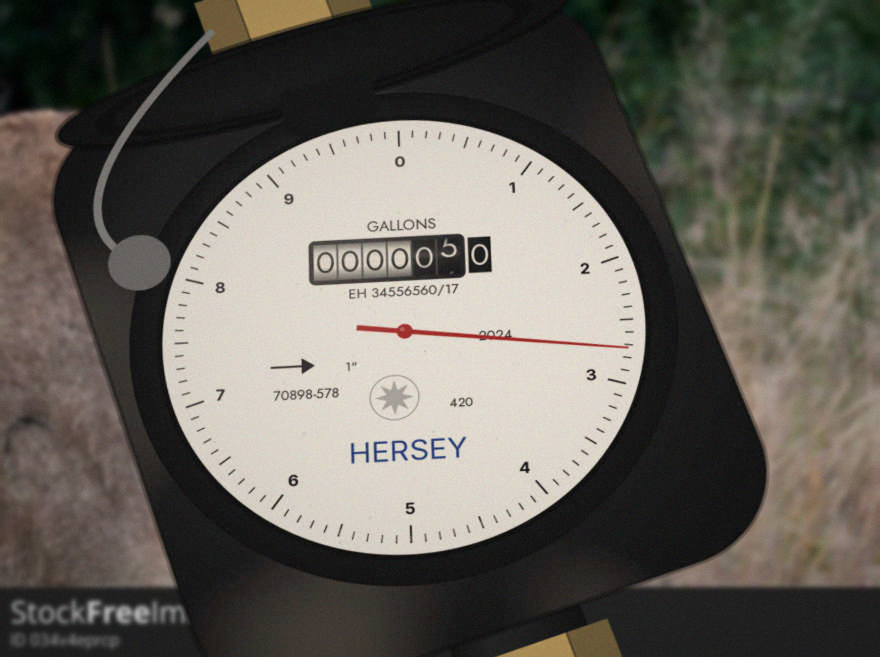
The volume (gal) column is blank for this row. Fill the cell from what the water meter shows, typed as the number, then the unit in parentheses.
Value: 52.7 (gal)
